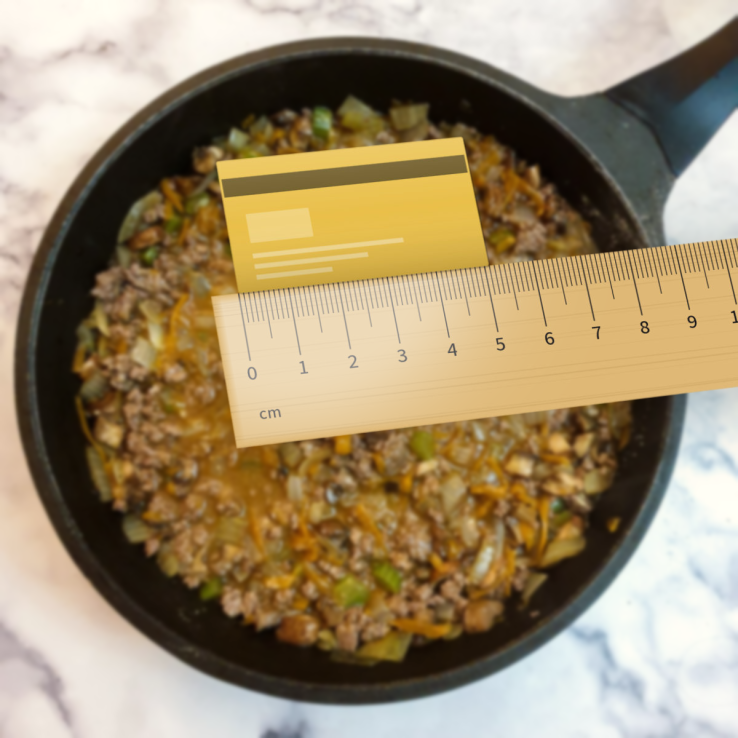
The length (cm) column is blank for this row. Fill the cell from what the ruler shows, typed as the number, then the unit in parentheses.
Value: 5.1 (cm)
